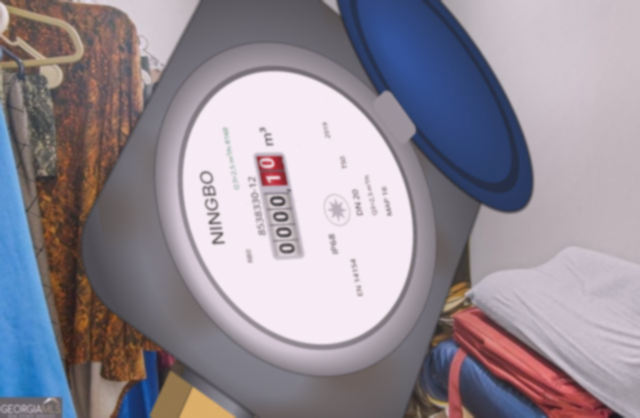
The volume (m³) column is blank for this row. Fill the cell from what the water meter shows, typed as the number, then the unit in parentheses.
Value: 0.10 (m³)
